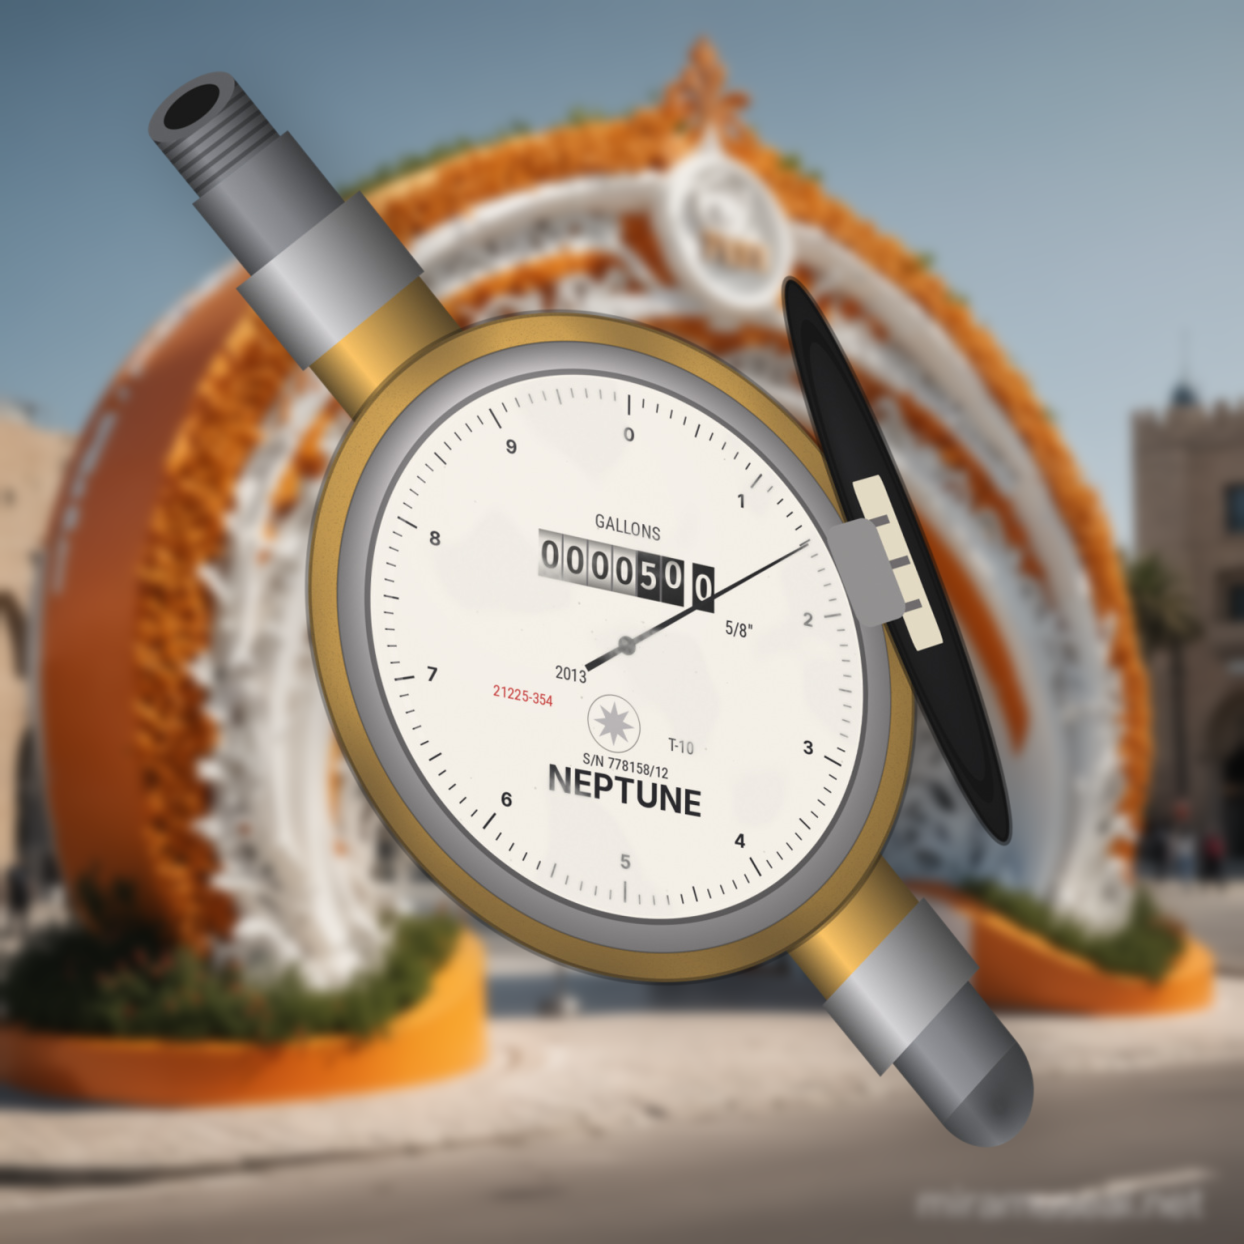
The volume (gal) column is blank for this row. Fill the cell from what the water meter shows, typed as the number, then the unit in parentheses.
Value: 501.5 (gal)
